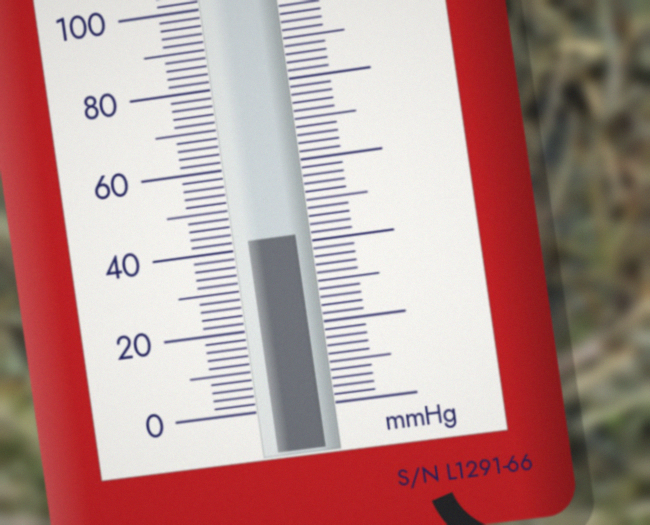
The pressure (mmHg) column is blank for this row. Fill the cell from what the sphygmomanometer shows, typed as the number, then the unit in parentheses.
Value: 42 (mmHg)
